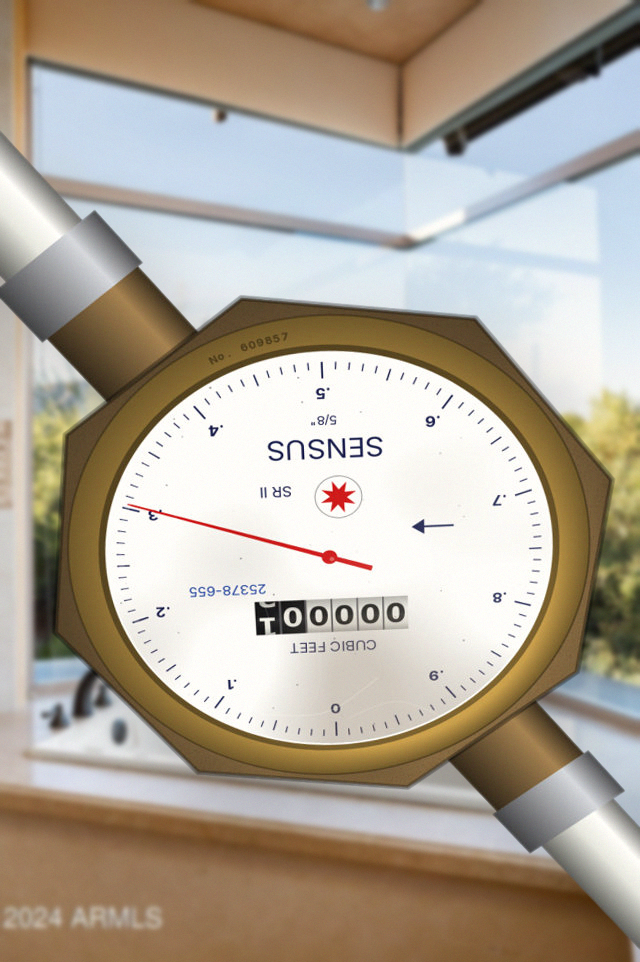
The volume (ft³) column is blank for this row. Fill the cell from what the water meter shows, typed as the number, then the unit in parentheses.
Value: 1.30 (ft³)
